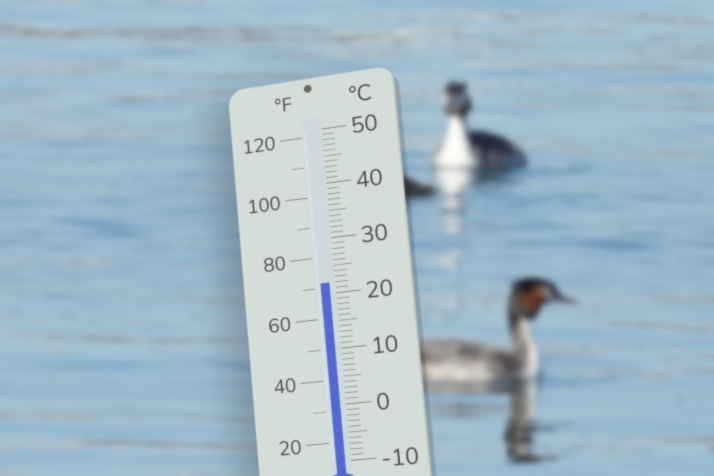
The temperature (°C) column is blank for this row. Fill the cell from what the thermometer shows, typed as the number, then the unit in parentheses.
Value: 22 (°C)
